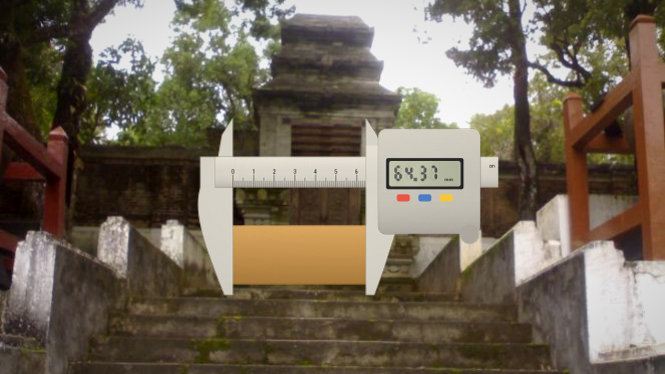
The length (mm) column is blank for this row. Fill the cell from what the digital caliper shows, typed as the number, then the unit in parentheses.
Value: 64.37 (mm)
